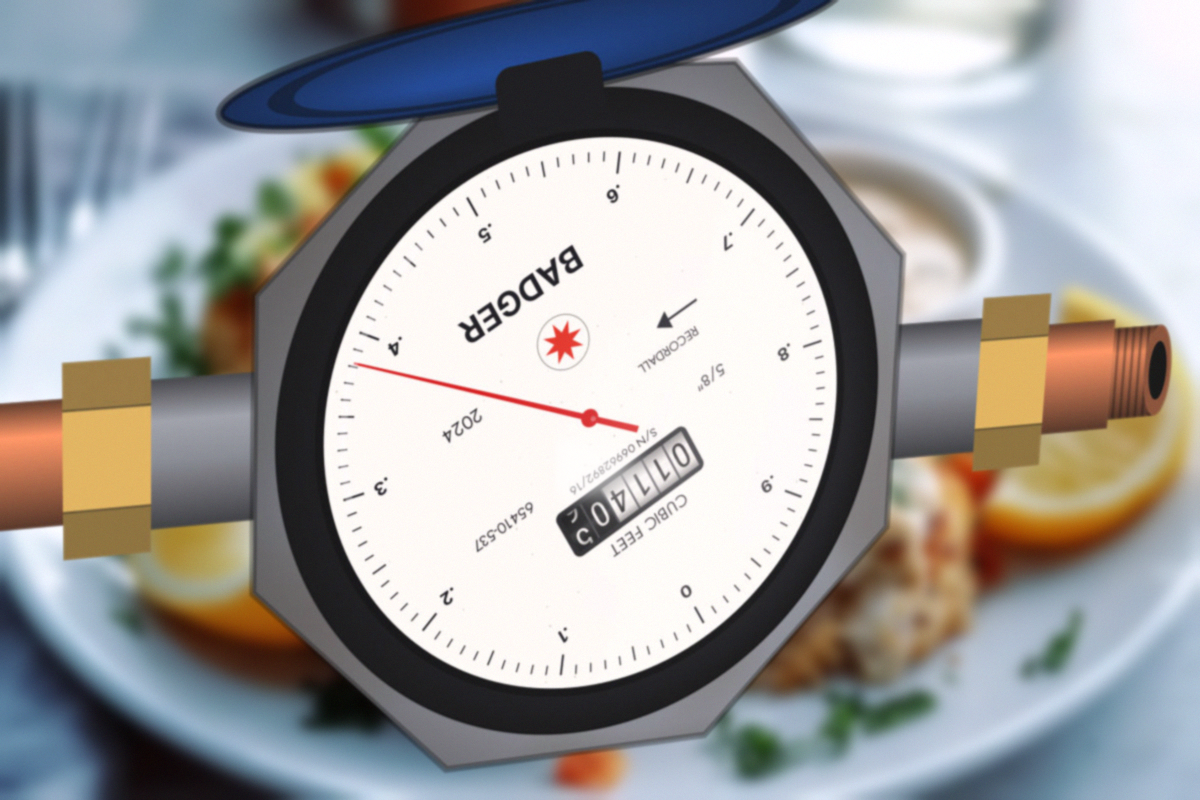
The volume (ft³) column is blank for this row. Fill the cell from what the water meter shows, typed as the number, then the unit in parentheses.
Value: 11405.38 (ft³)
